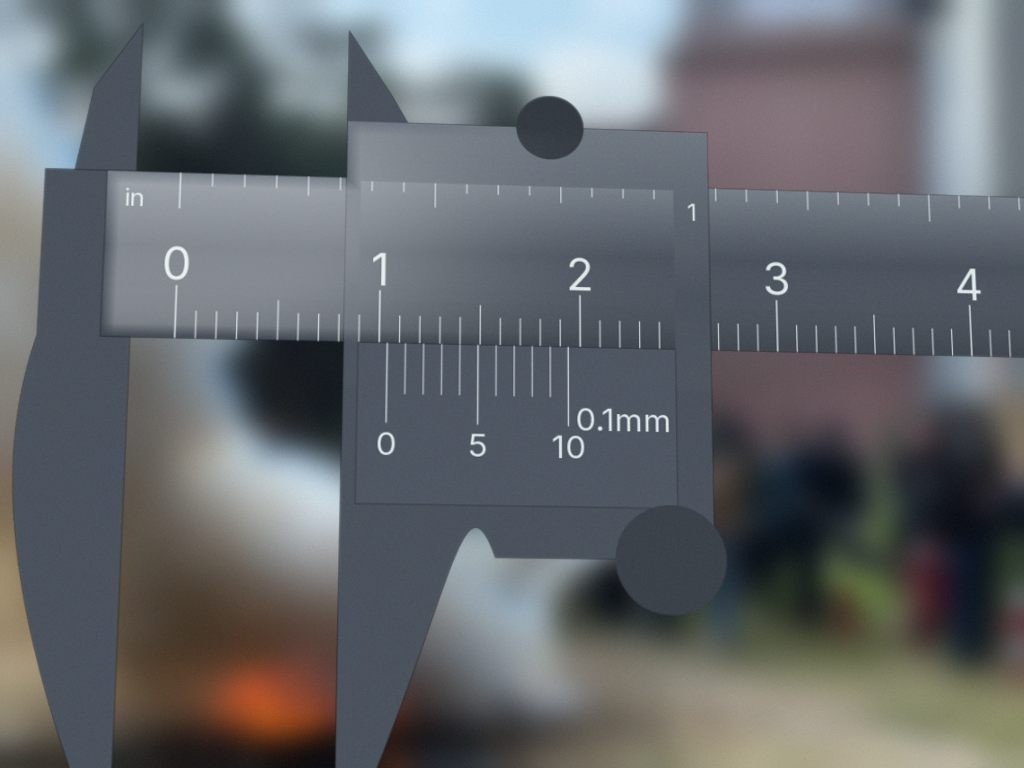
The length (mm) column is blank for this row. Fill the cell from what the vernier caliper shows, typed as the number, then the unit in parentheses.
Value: 10.4 (mm)
